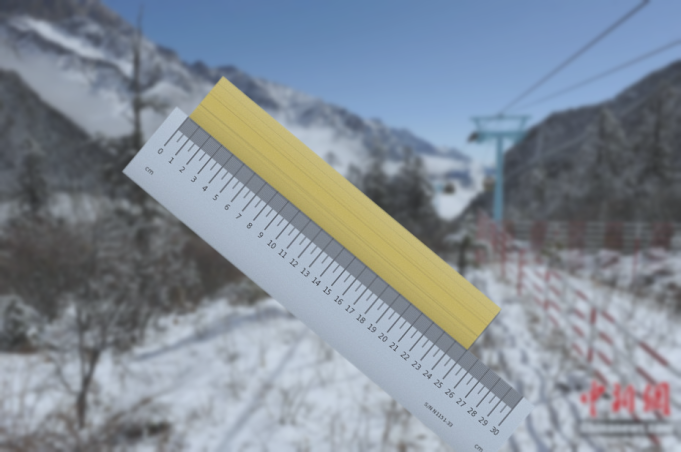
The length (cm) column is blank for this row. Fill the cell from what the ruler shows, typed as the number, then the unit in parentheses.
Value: 25 (cm)
